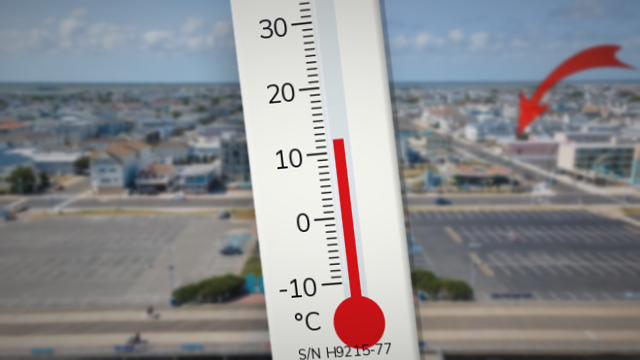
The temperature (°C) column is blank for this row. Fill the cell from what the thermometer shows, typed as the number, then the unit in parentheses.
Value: 12 (°C)
